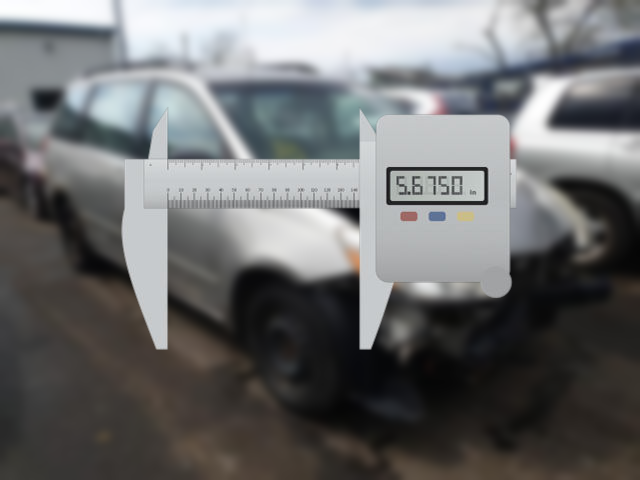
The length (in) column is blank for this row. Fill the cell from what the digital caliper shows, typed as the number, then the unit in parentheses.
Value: 5.6750 (in)
